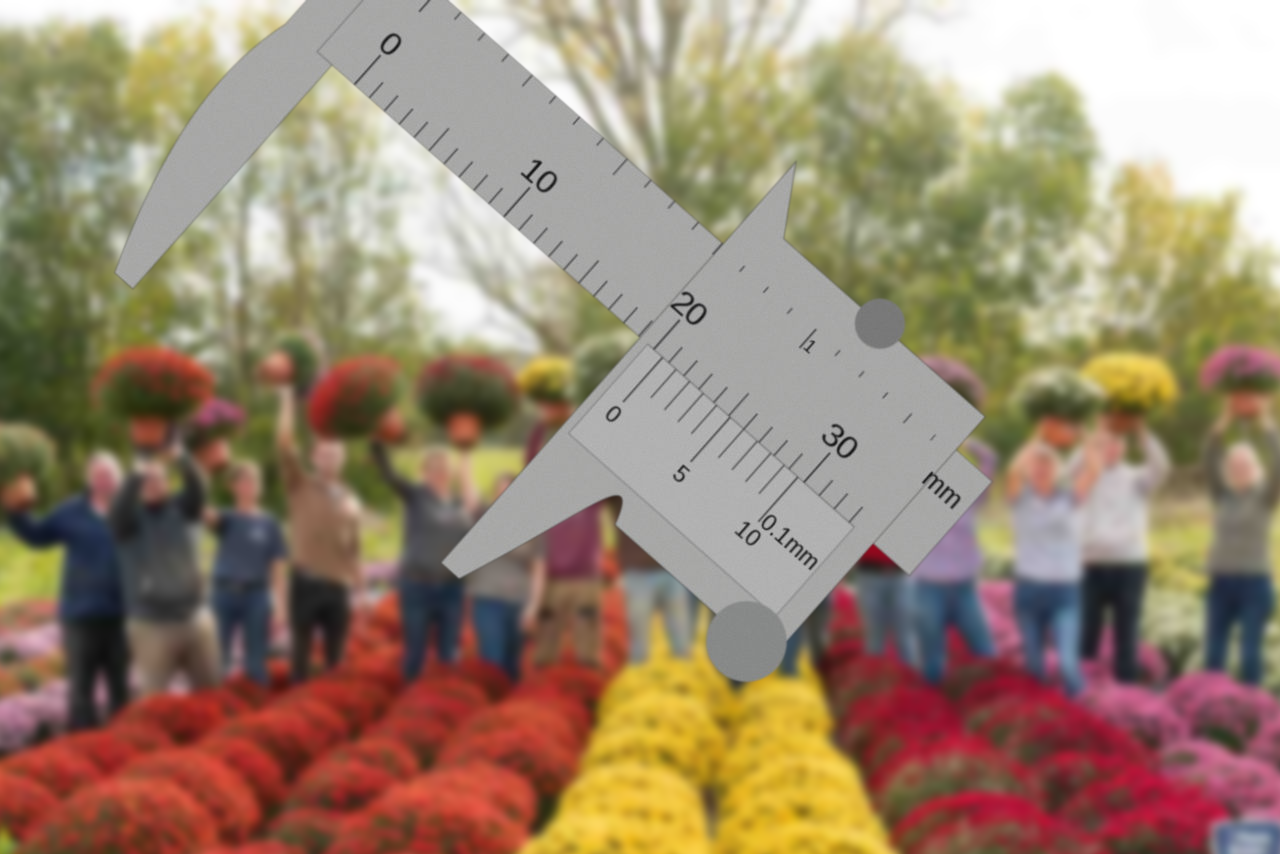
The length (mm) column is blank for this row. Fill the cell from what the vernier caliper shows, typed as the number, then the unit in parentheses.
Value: 20.6 (mm)
